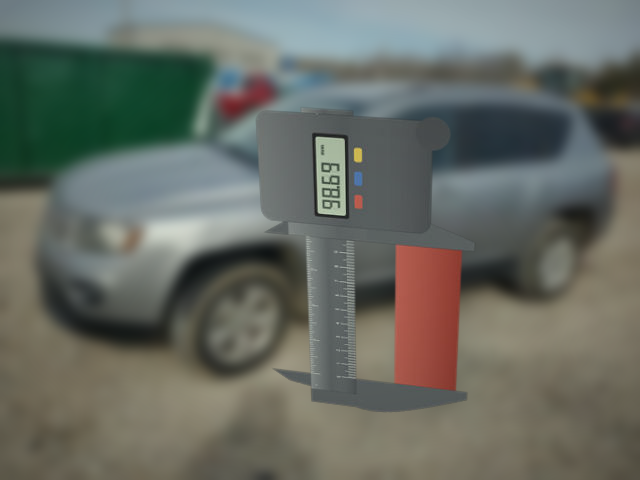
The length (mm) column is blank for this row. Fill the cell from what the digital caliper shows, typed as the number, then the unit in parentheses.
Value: 98.69 (mm)
